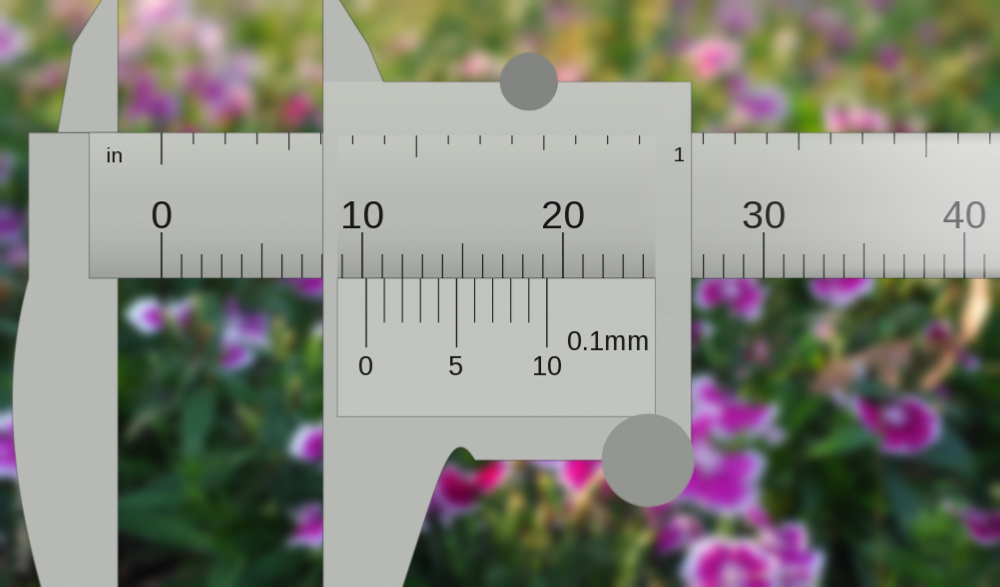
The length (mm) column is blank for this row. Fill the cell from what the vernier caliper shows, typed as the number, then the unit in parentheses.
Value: 10.2 (mm)
